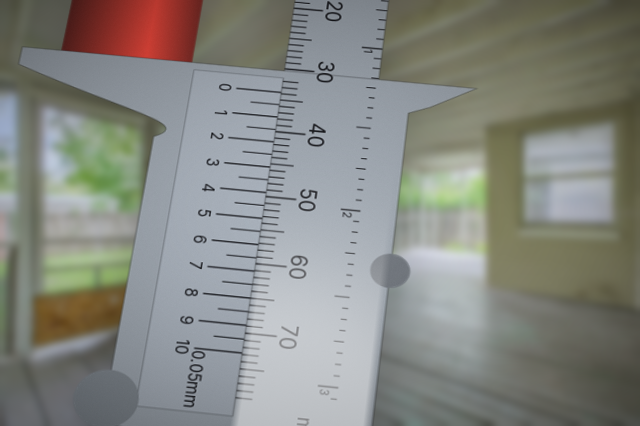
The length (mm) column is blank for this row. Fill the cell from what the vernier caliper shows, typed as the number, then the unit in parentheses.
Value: 33.8 (mm)
